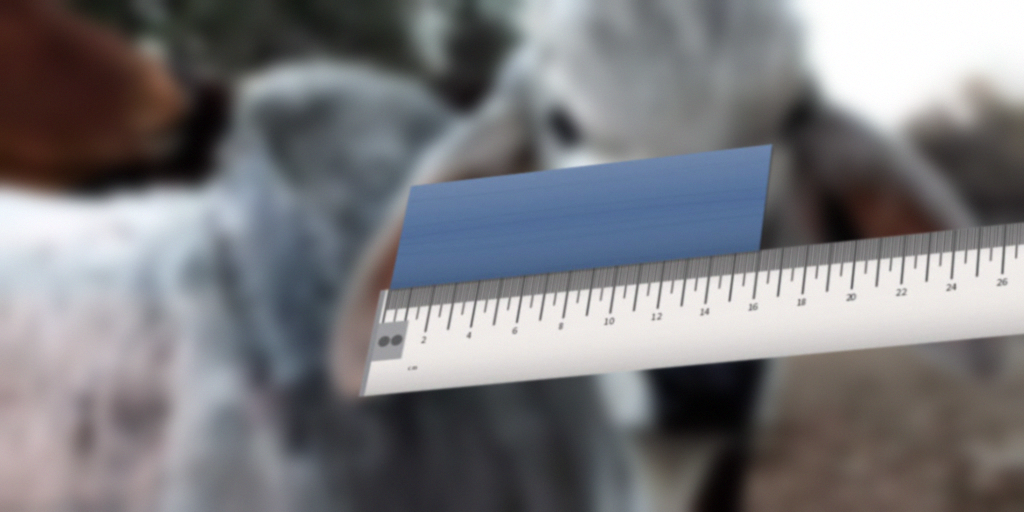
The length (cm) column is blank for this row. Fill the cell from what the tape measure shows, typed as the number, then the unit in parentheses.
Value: 16 (cm)
